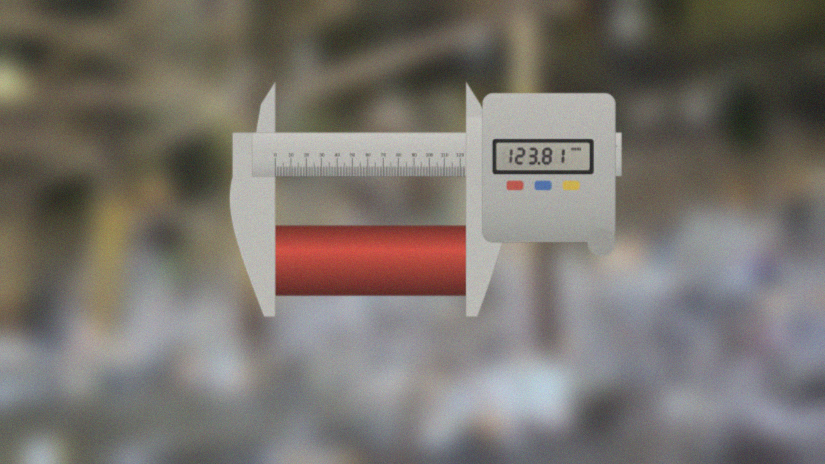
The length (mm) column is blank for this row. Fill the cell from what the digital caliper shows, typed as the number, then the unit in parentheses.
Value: 123.81 (mm)
